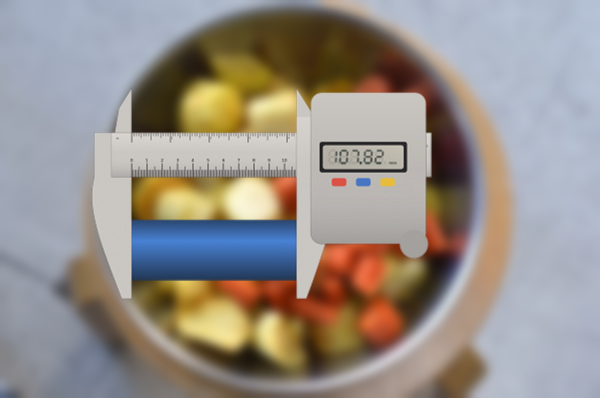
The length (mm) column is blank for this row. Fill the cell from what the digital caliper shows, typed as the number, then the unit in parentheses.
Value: 107.82 (mm)
